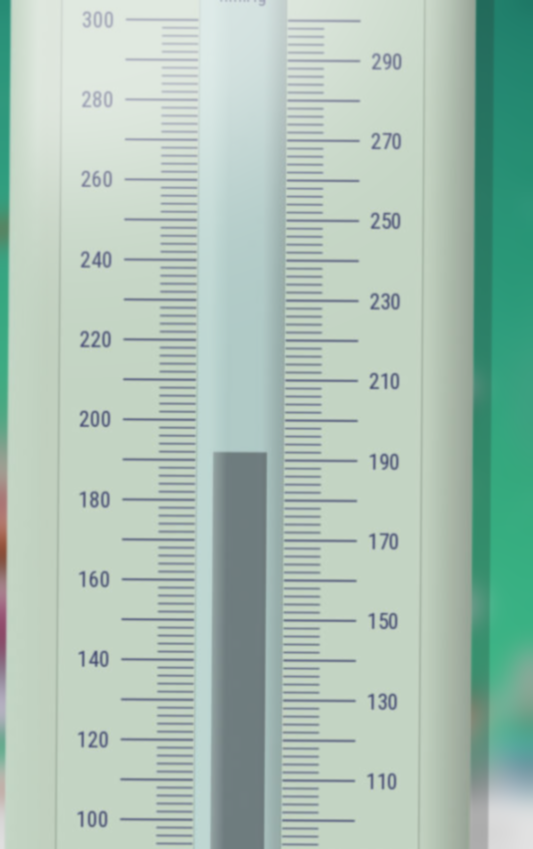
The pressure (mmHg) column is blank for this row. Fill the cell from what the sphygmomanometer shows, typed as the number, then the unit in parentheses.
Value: 192 (mmHg)
